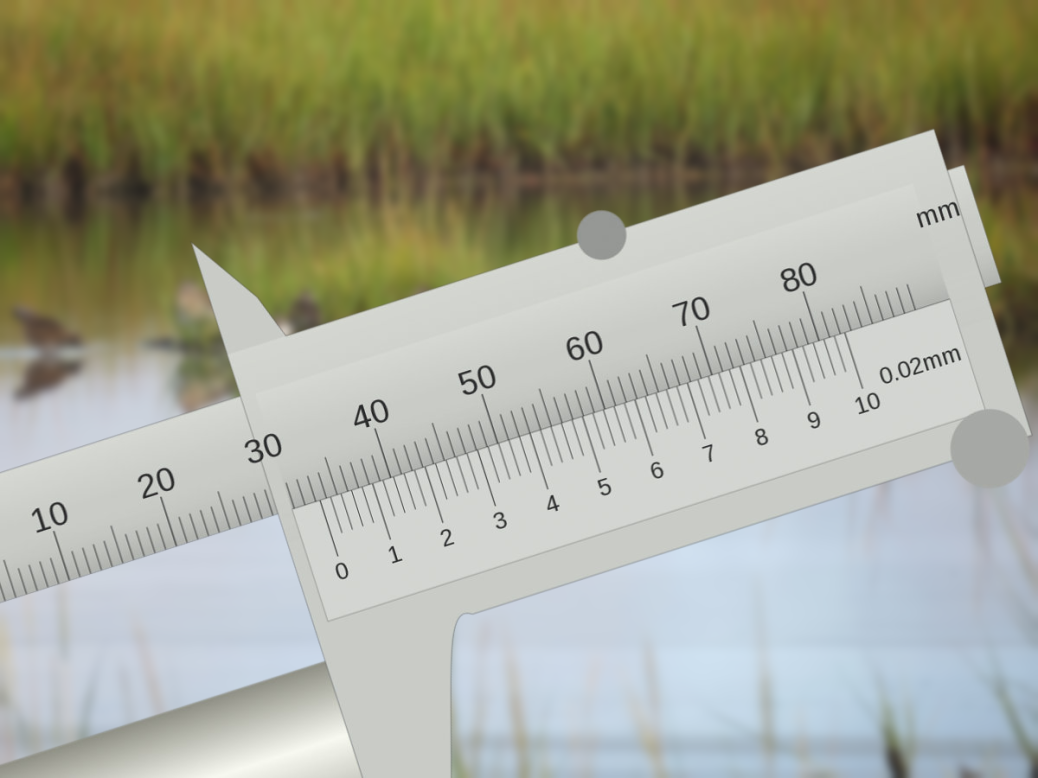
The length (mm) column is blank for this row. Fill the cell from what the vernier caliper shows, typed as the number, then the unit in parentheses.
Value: 33.4 (mm)
